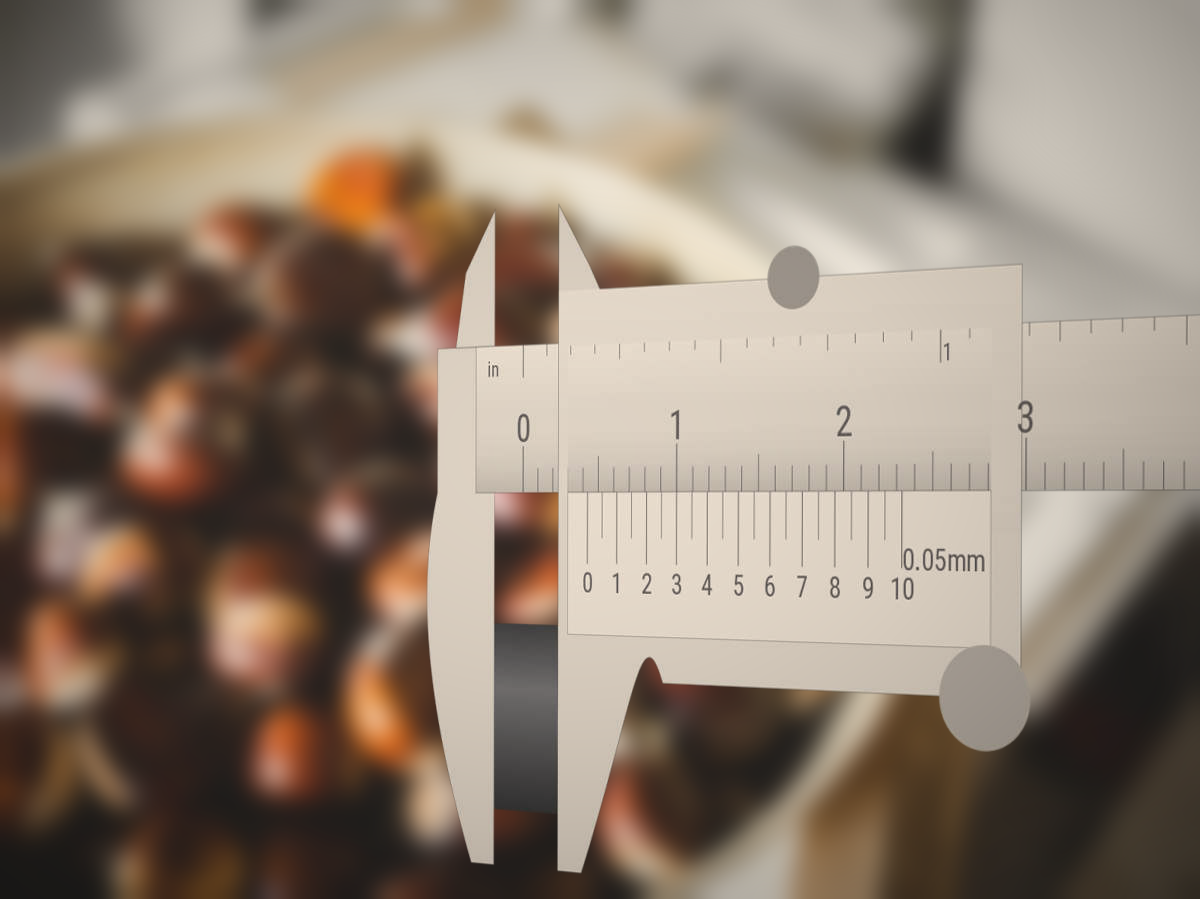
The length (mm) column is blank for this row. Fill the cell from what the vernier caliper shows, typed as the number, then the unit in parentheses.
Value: 4.3 (mm)
